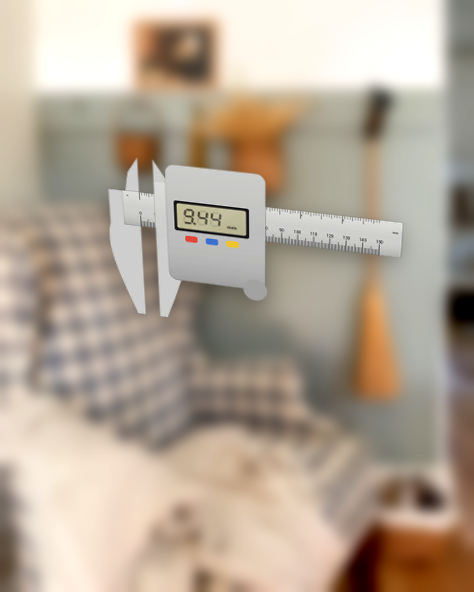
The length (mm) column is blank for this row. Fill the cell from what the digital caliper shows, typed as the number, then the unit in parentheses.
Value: 9.44 (mm)
